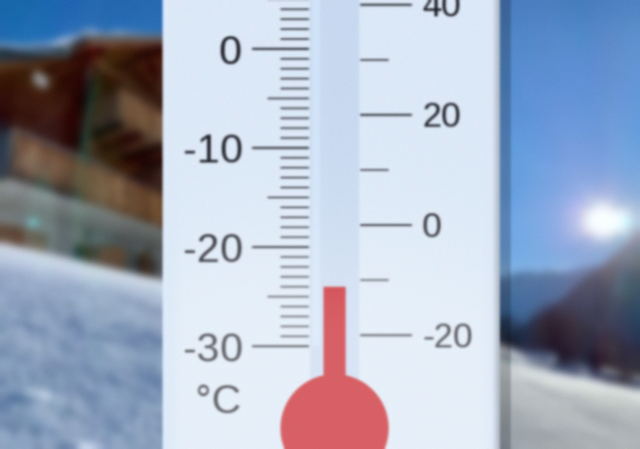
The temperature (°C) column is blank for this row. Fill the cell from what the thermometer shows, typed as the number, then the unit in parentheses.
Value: -24 (°C)
